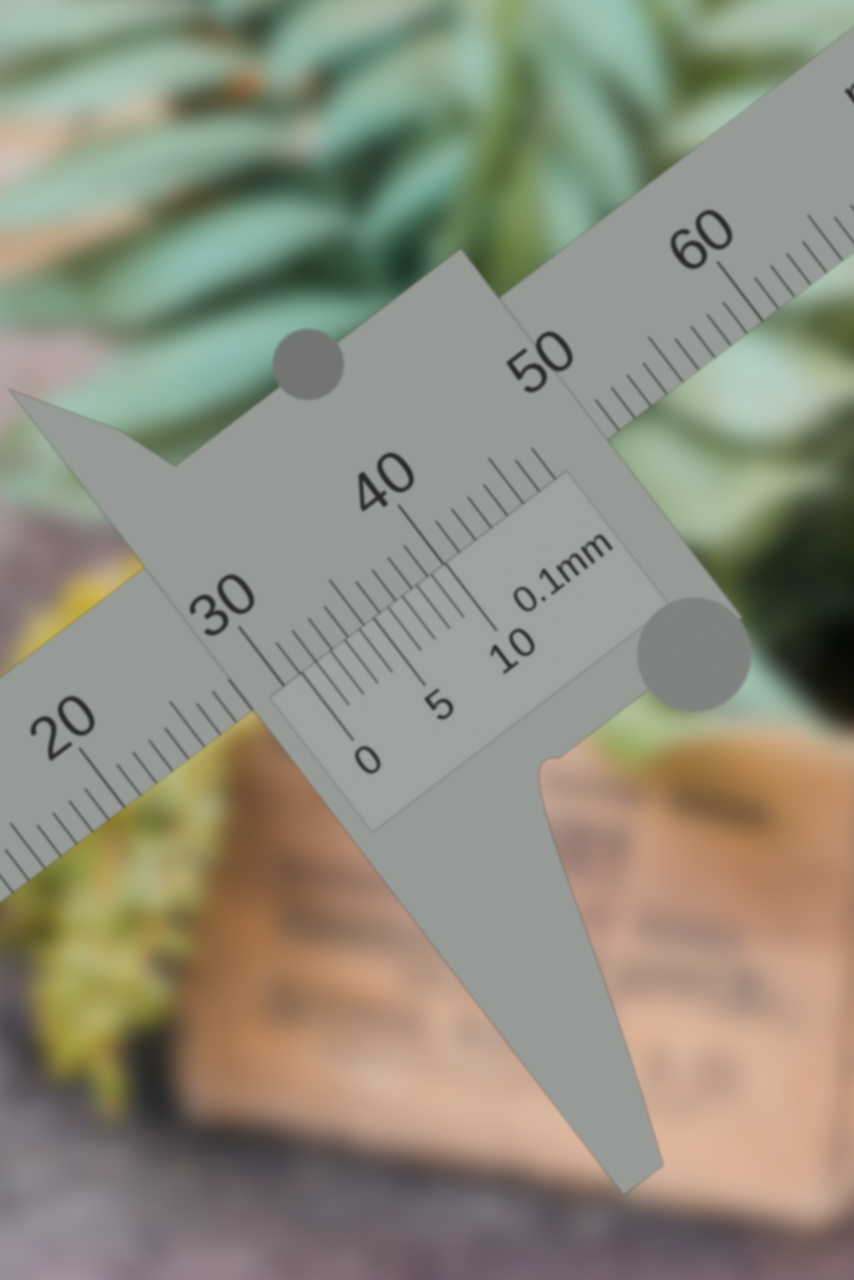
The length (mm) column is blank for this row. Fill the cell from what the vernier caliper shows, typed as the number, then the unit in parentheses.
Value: 31.1 (mm)
